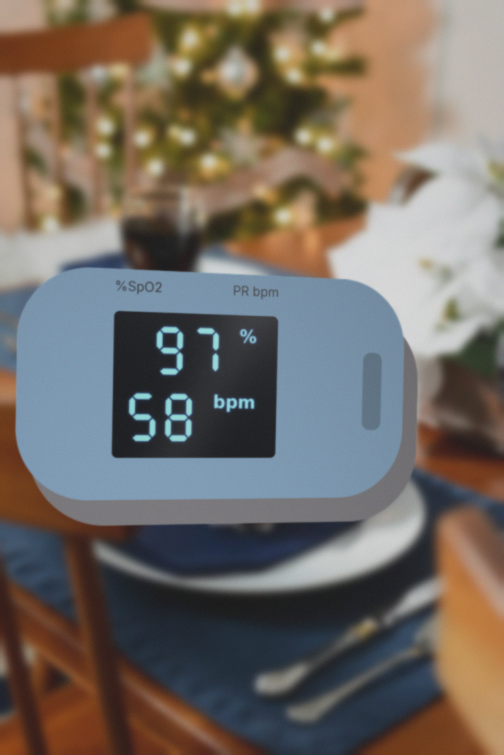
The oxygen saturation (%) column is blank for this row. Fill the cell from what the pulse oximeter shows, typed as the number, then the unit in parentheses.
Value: 97 (%)
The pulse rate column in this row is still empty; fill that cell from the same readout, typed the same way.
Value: 58 (bpm)
